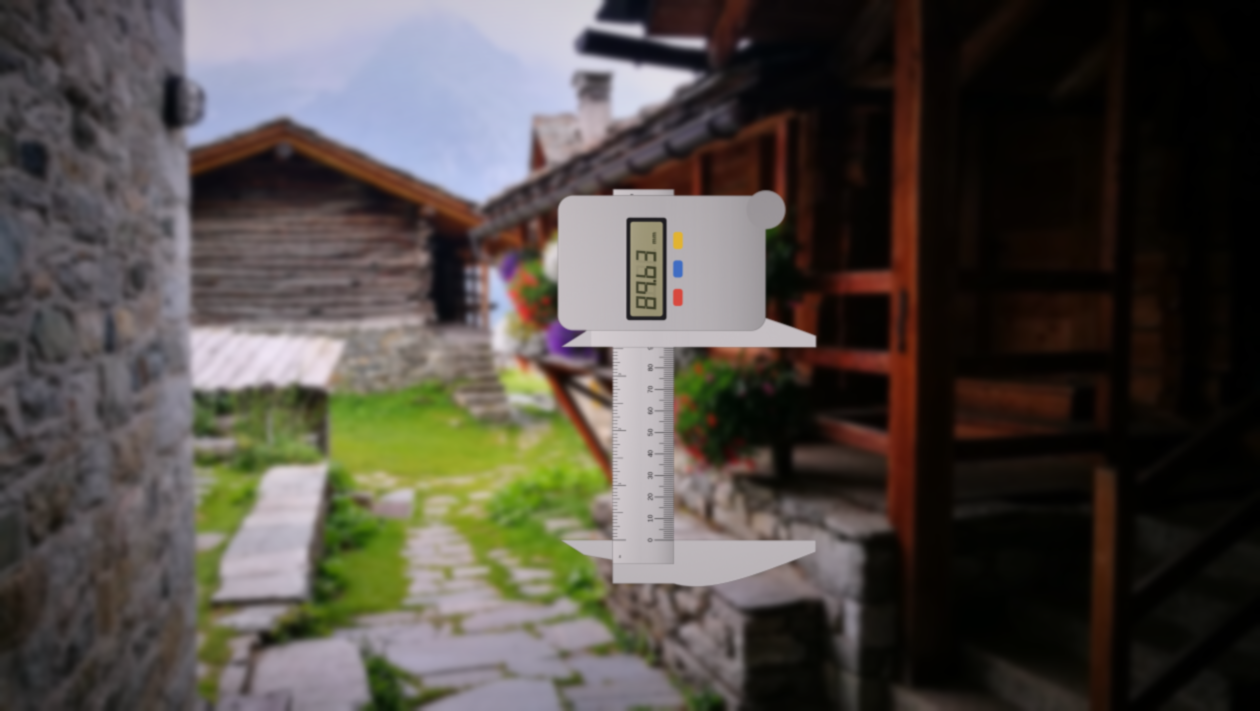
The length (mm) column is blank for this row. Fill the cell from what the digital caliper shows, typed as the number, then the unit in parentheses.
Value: 89.63 (mm)
